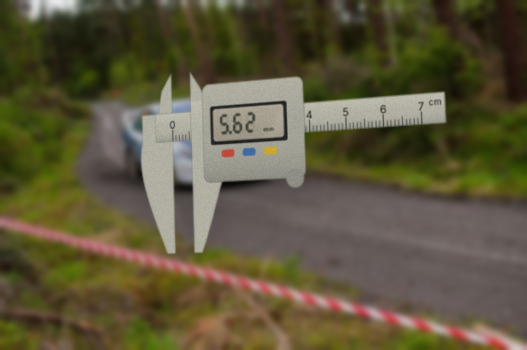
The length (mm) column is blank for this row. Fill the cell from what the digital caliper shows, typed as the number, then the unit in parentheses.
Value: 5.62 (mm)
